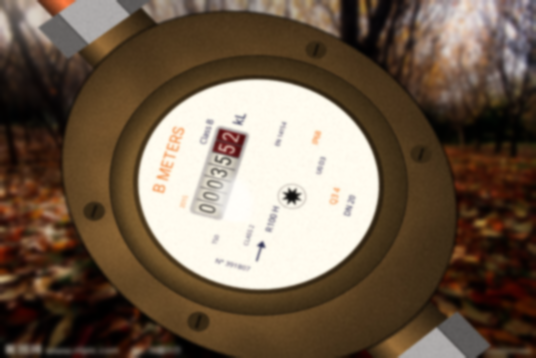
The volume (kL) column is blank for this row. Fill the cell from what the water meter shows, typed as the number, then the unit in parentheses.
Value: 35.52 (kL)
